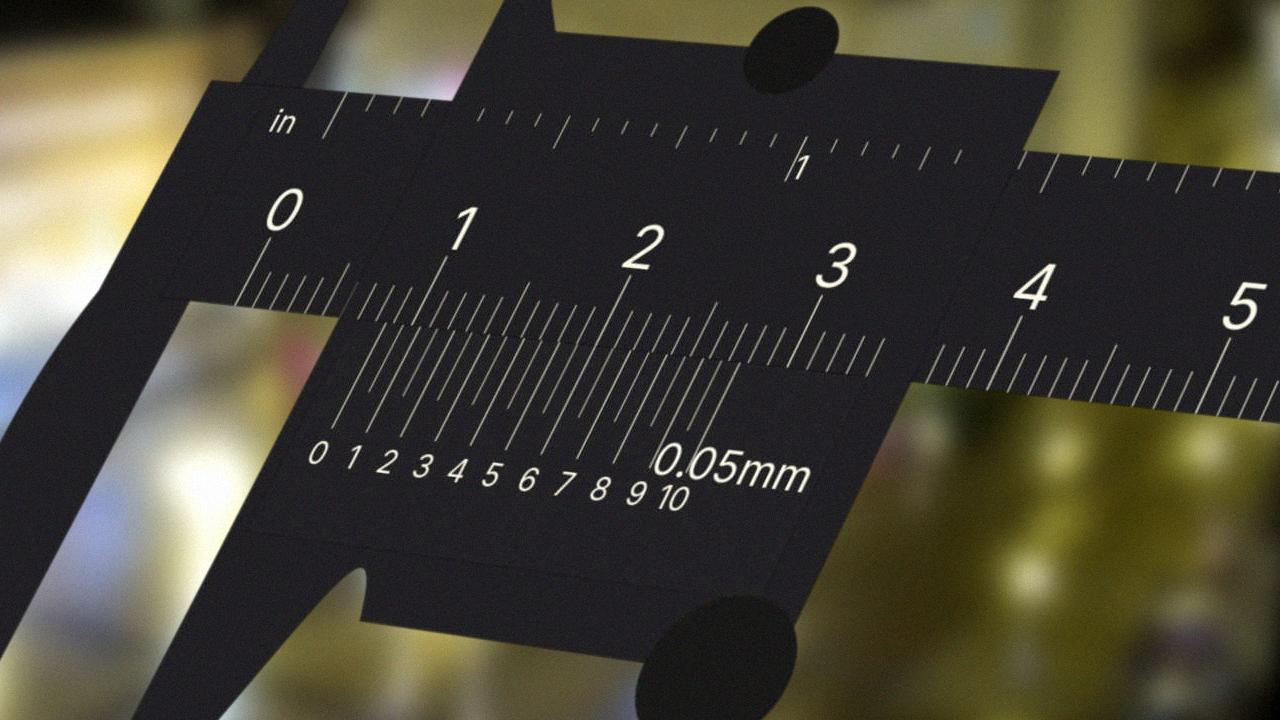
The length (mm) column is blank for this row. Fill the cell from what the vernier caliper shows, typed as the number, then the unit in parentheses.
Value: 8.6 (mm)
